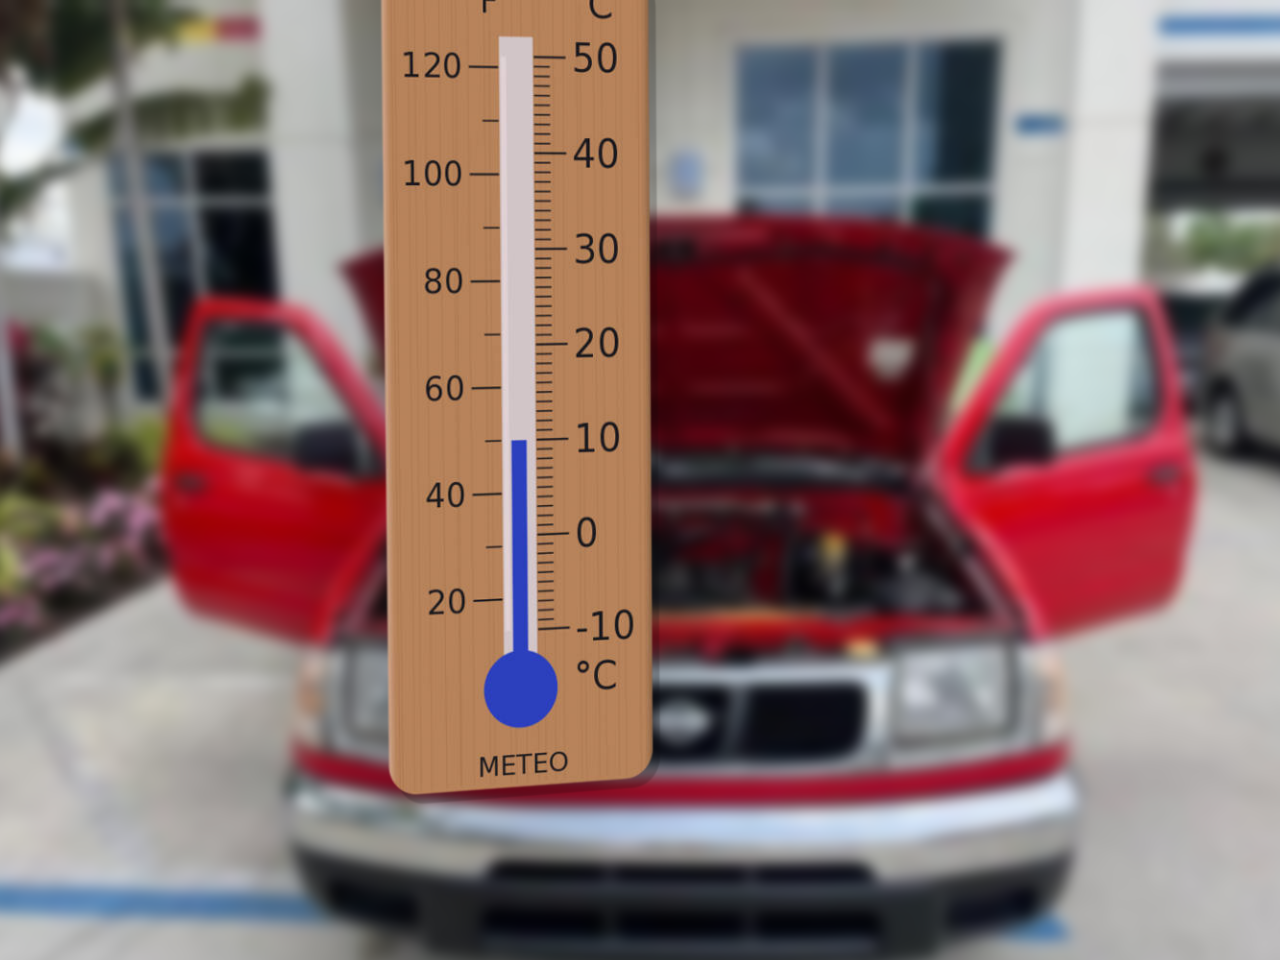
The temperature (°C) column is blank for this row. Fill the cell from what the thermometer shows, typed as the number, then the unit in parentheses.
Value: 10 (°C)
